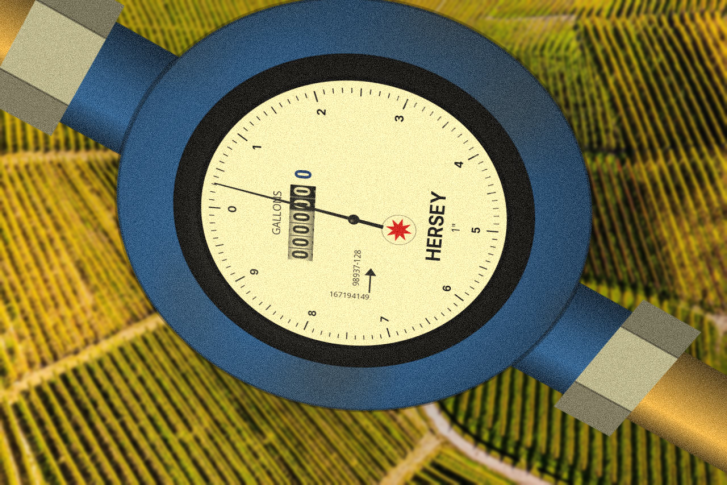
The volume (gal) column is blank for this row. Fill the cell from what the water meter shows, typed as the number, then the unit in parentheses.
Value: 0.3 (gal)
